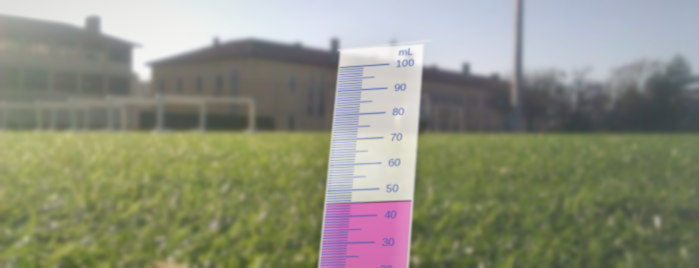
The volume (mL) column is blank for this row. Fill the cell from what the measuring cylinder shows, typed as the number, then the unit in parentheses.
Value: 45 (mL)
